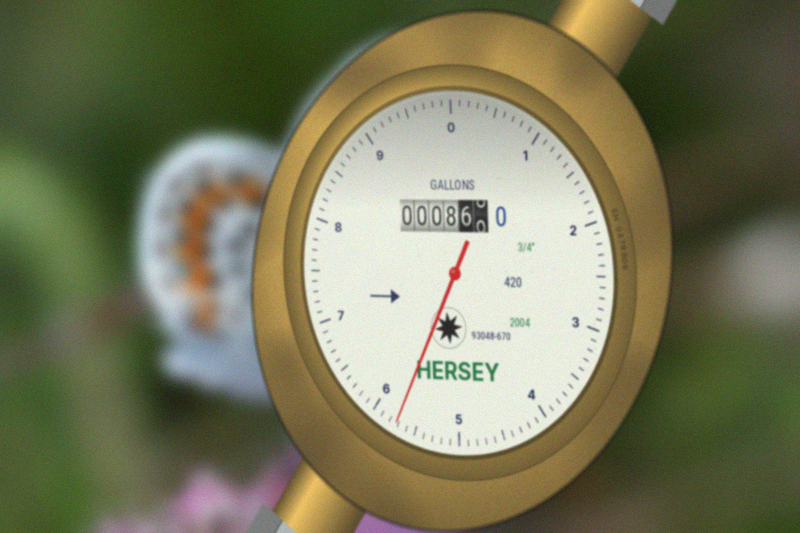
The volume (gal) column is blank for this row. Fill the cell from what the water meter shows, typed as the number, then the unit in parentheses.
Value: 8685.7 (gal)
